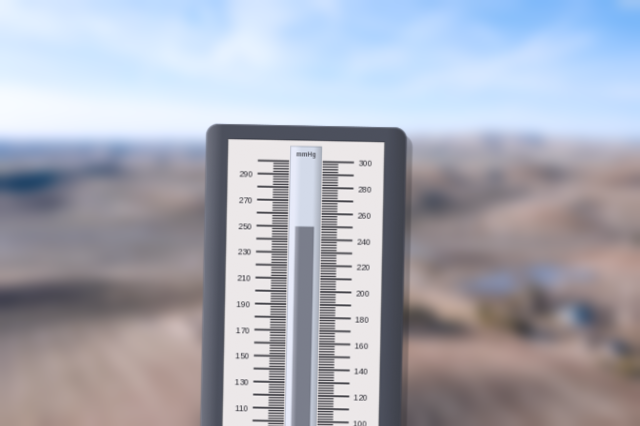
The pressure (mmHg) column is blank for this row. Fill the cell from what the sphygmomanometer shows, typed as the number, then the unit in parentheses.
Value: 250 (mmHg)
